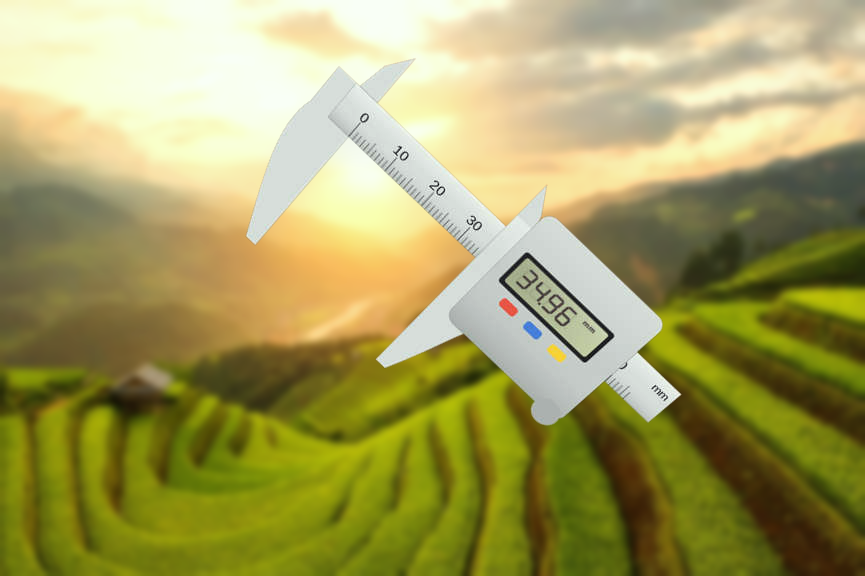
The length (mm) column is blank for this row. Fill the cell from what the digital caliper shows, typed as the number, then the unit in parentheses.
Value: 34.96 (mm)
